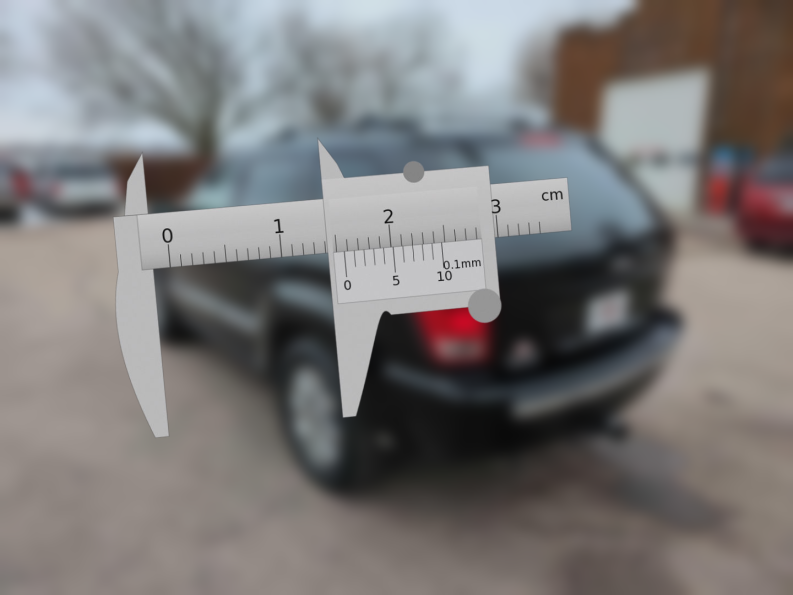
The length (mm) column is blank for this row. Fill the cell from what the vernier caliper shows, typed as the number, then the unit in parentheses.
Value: 15.7 (mm)
